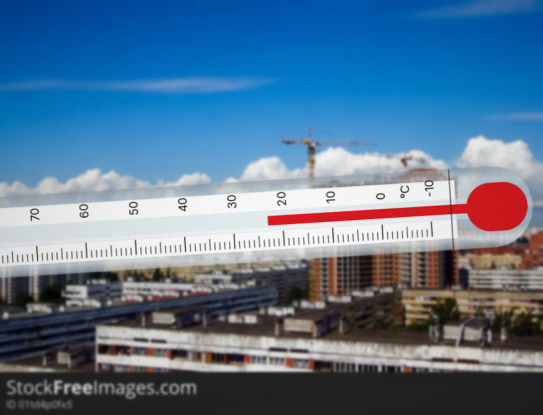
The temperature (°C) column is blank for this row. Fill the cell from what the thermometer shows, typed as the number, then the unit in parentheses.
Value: 23 (°C)
